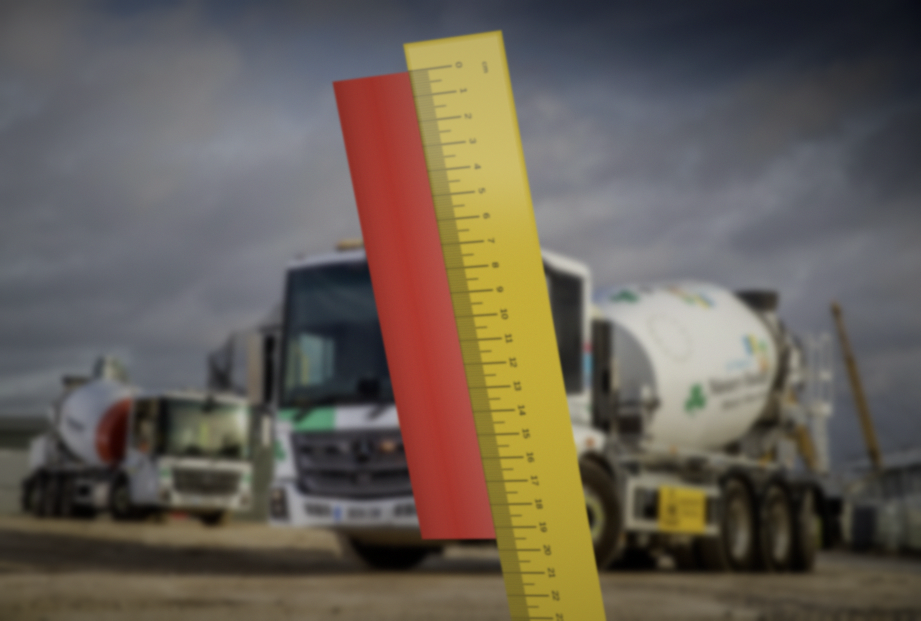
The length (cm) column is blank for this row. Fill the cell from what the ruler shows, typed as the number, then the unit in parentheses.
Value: 19.5 (cm)
